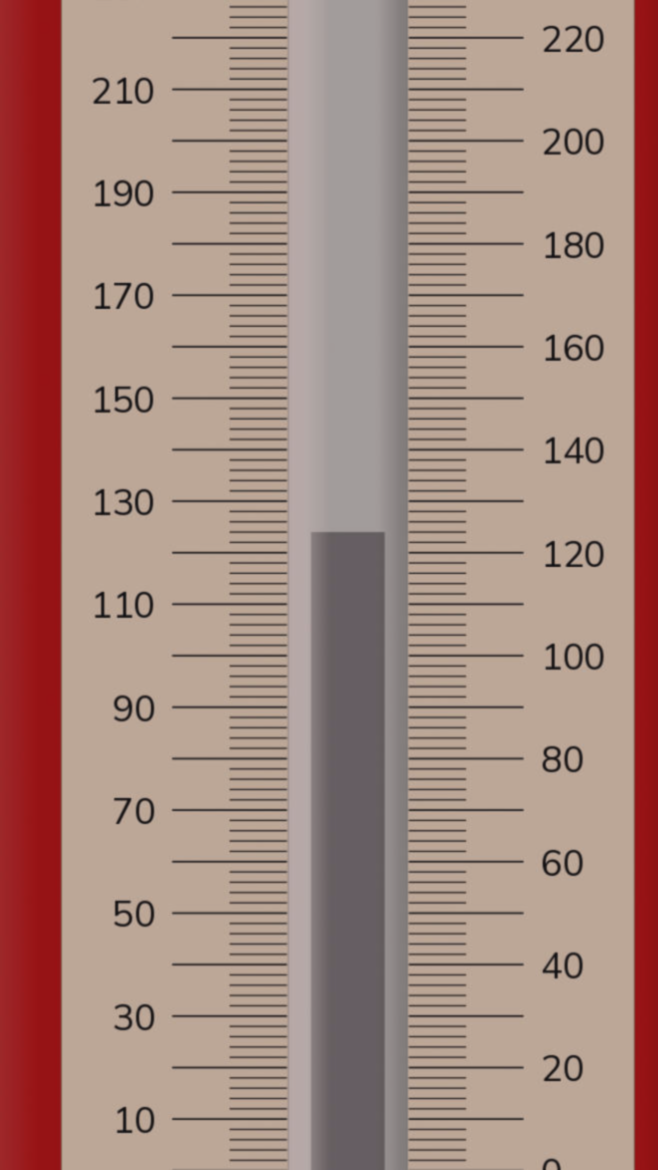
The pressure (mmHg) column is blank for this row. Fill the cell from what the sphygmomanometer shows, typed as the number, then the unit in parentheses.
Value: 124 (mmHg)
